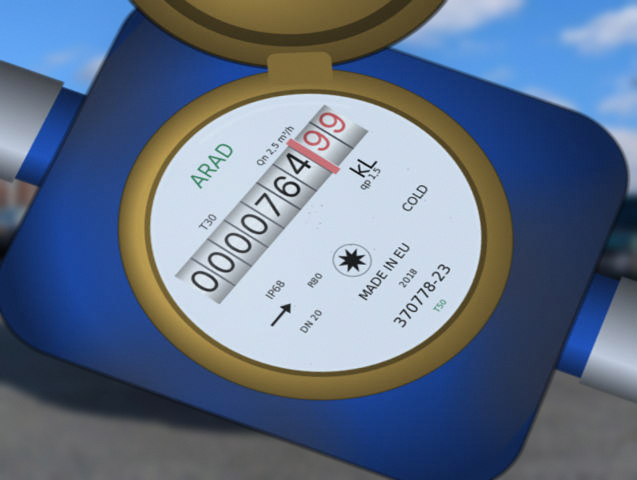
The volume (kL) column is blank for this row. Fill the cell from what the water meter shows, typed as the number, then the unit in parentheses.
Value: 764.99 (kL)
